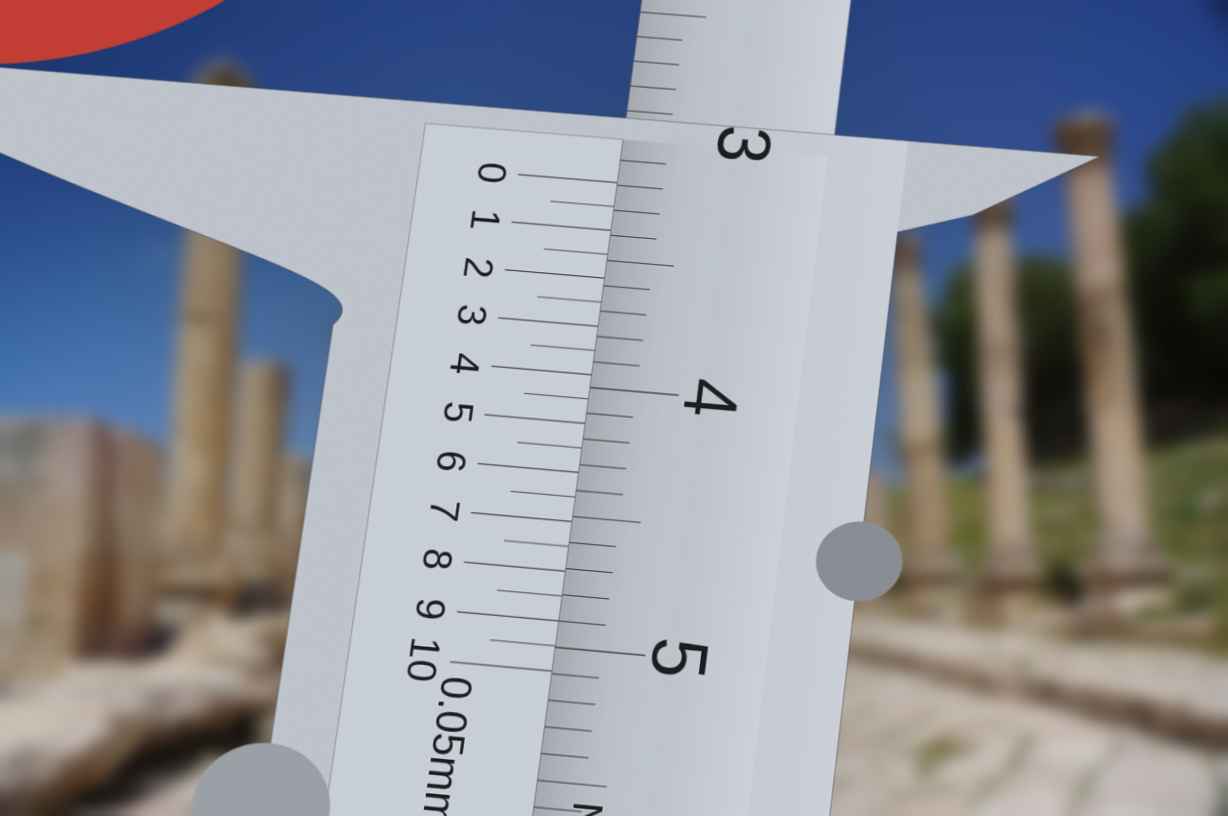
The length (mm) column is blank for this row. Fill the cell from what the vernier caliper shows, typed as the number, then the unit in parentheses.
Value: 31.90 (mm)
